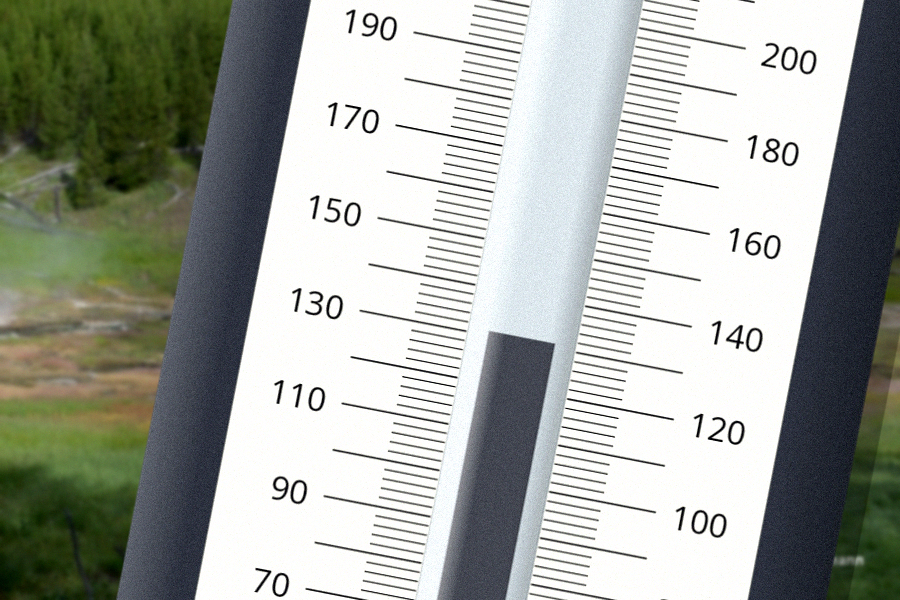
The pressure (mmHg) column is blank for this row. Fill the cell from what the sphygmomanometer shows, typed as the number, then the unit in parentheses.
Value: 131 (mmHg)
